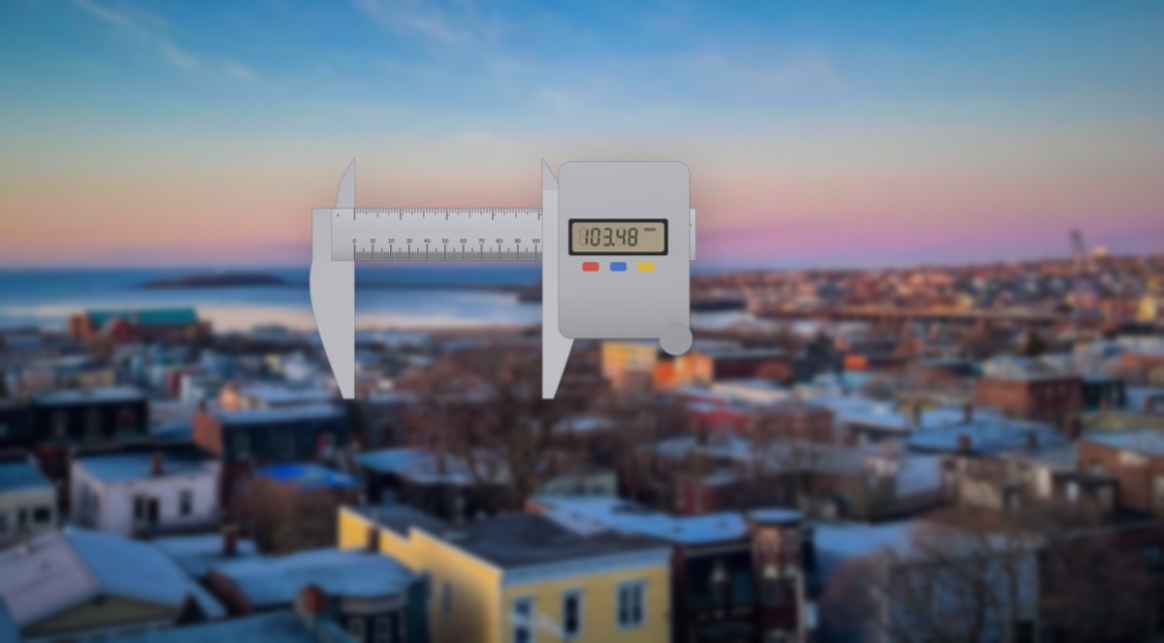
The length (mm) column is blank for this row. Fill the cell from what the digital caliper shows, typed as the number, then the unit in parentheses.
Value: 103.48 (mm)
